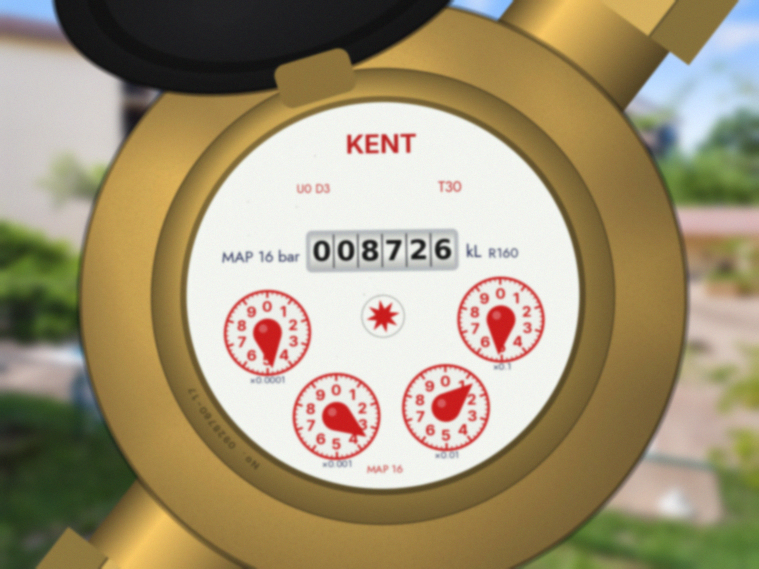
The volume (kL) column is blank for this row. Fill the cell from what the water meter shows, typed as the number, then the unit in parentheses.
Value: 8726.5134 (kL)
